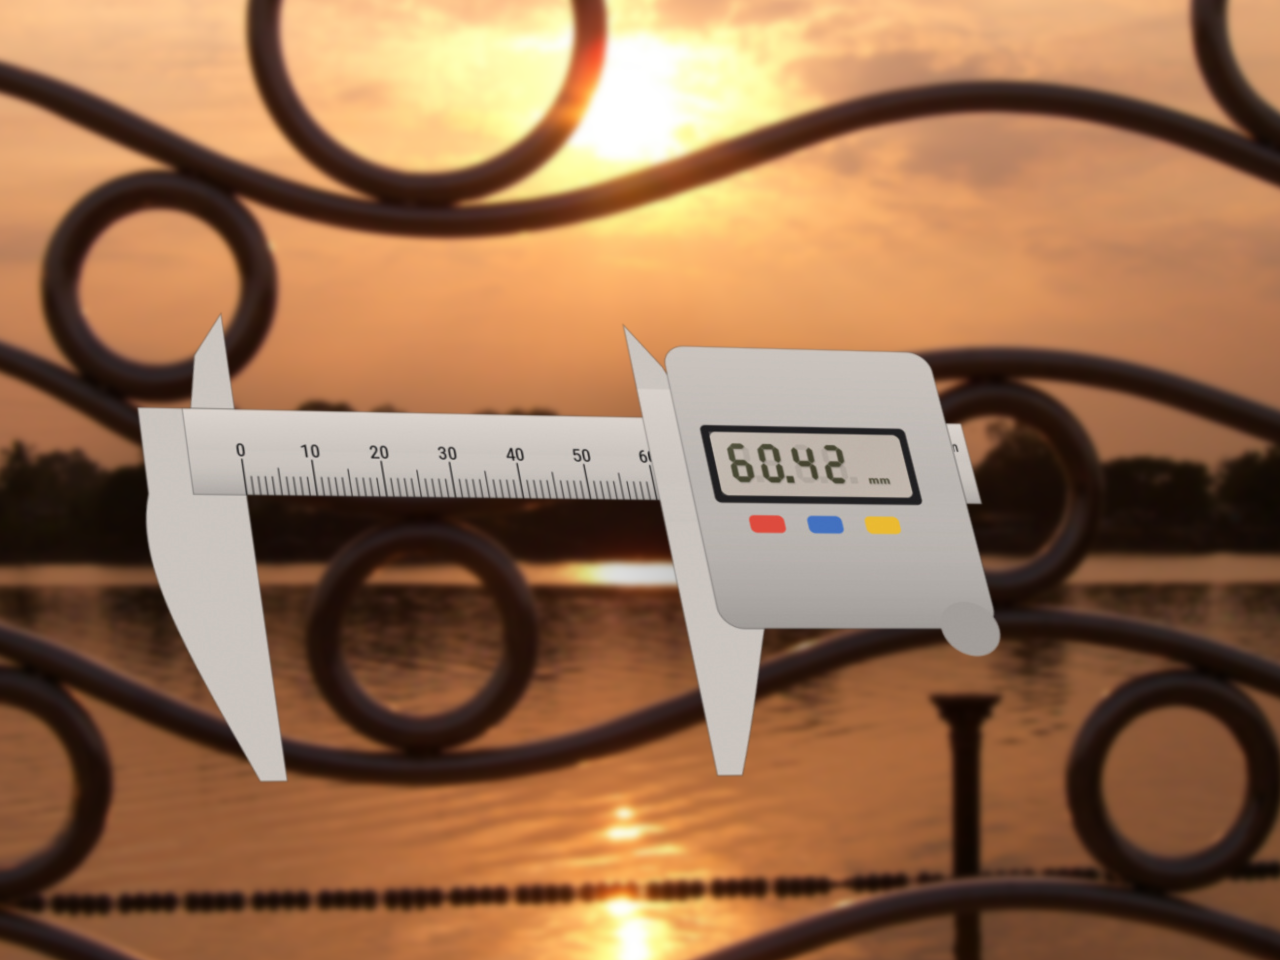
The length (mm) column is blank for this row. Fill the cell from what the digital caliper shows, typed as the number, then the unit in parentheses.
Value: 60.42 (mm)
